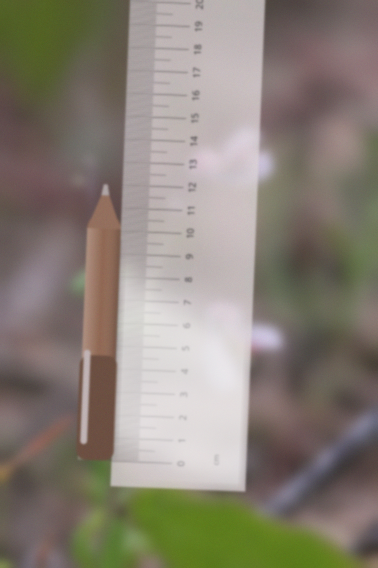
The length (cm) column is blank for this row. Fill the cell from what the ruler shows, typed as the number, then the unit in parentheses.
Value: 12 (cm)
